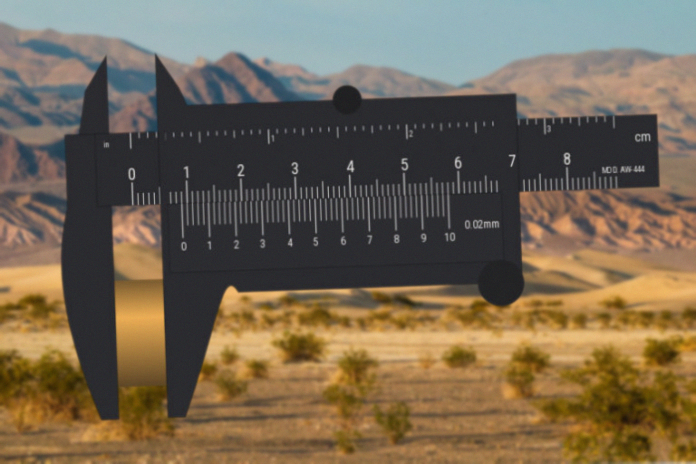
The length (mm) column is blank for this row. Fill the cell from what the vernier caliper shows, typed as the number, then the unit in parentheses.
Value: 9.0 (mm)
